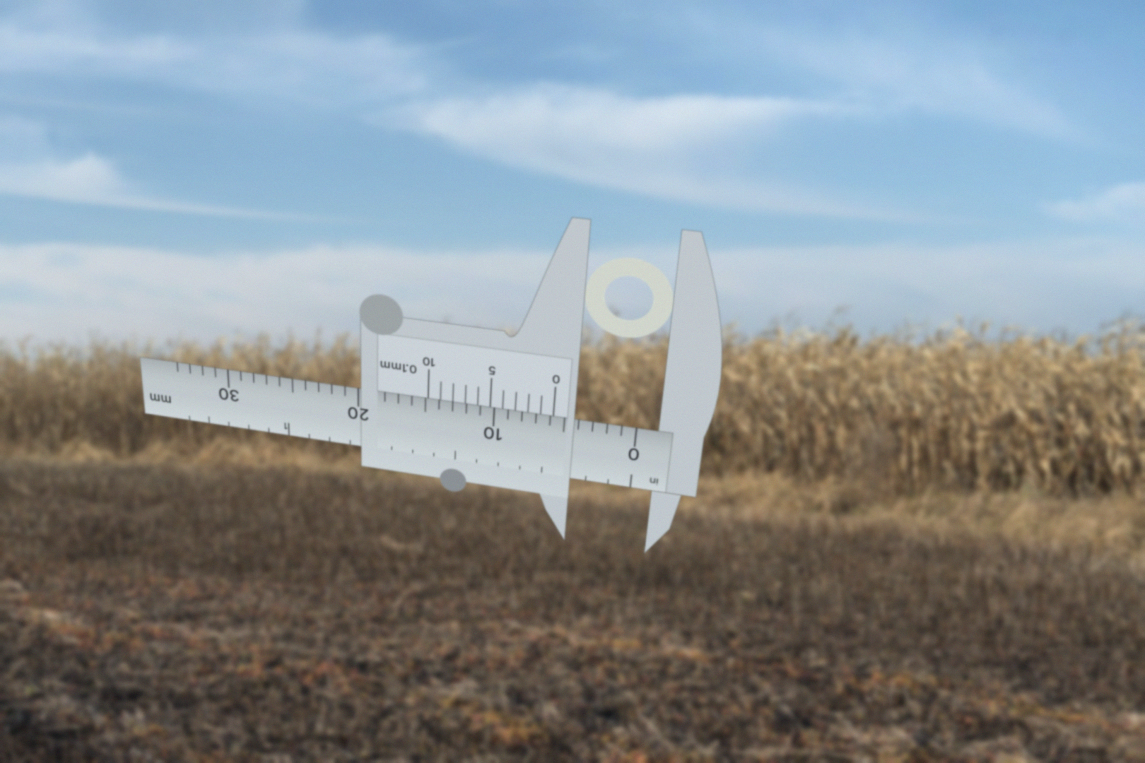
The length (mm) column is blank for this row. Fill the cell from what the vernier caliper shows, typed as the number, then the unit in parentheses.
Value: 5.8 (mm)
